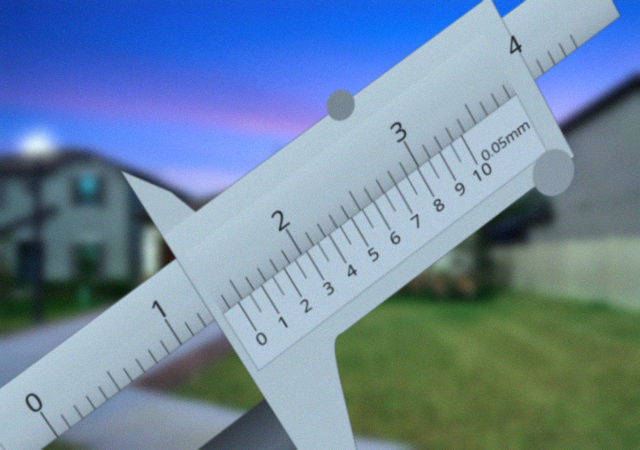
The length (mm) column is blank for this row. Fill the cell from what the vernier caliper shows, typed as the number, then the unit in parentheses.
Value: 14.7 (mm)
